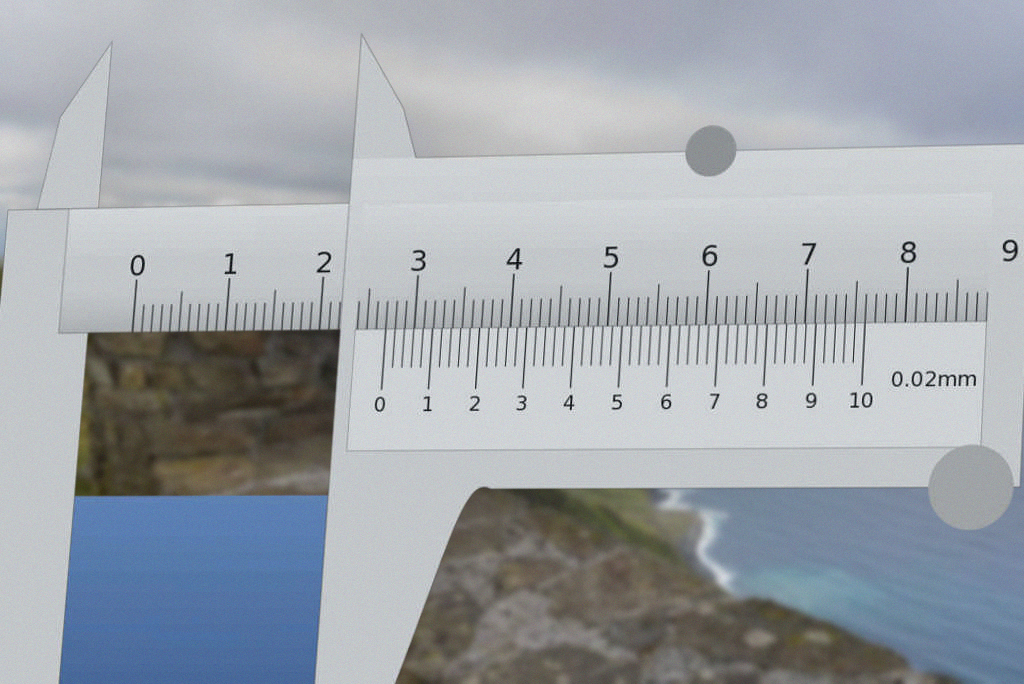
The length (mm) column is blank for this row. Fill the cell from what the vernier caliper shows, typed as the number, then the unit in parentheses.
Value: 27.0 (mm)
